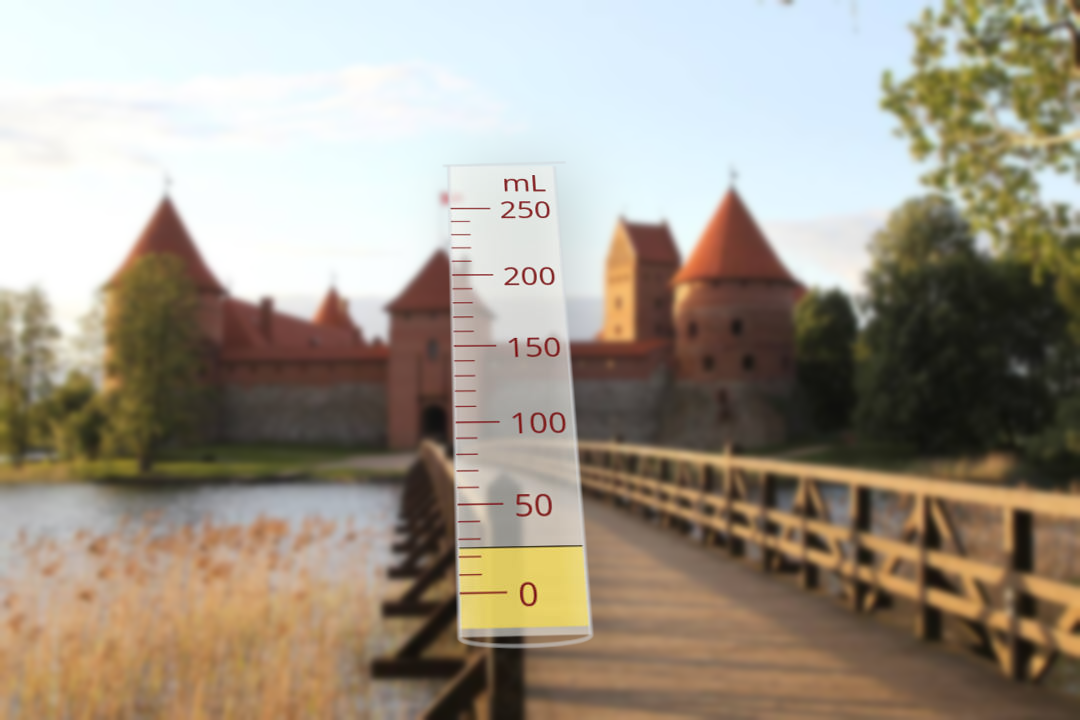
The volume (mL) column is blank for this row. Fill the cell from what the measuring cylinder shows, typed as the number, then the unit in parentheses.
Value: 25 (mL)
